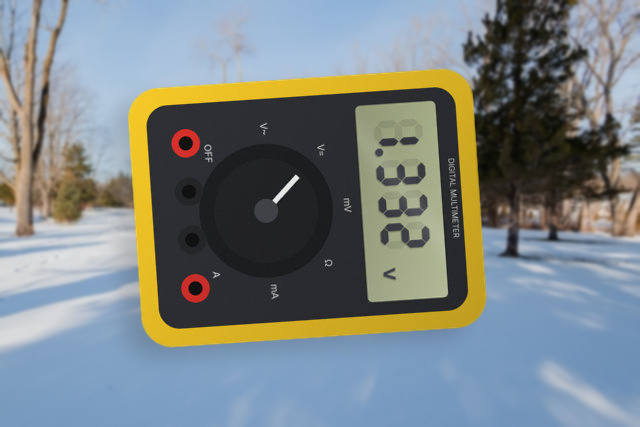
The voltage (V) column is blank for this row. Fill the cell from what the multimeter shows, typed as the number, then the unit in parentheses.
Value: 1.332 (V)
